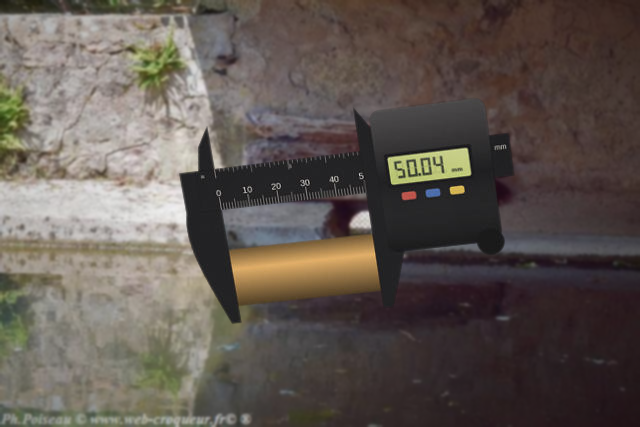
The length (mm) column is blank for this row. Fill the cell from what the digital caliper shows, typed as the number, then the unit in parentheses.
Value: 50.04 (mm)
